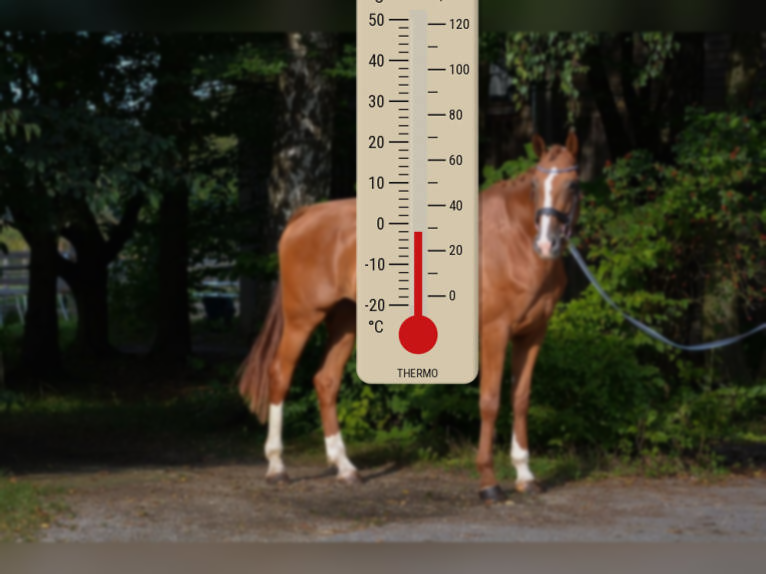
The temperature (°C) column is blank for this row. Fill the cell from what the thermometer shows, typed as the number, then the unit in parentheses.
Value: -2 (°C)
